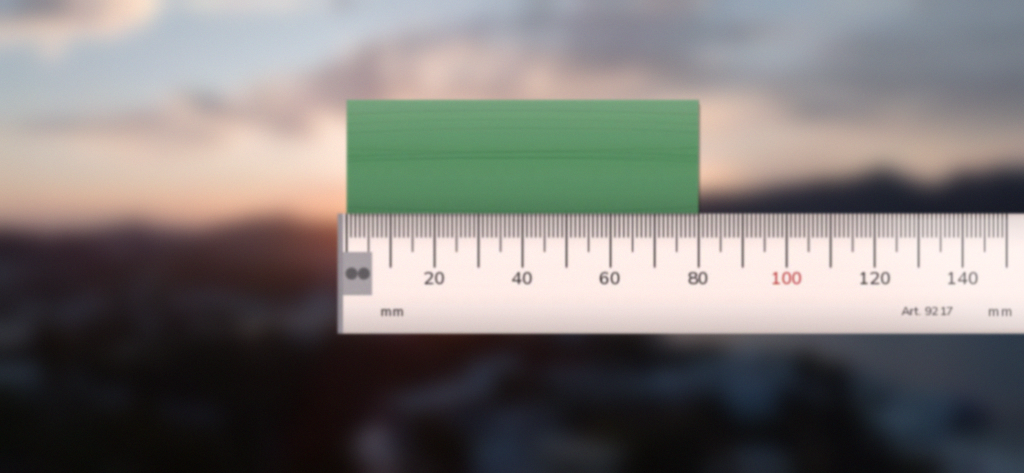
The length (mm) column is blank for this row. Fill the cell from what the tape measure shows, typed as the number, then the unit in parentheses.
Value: 80 (mm)
